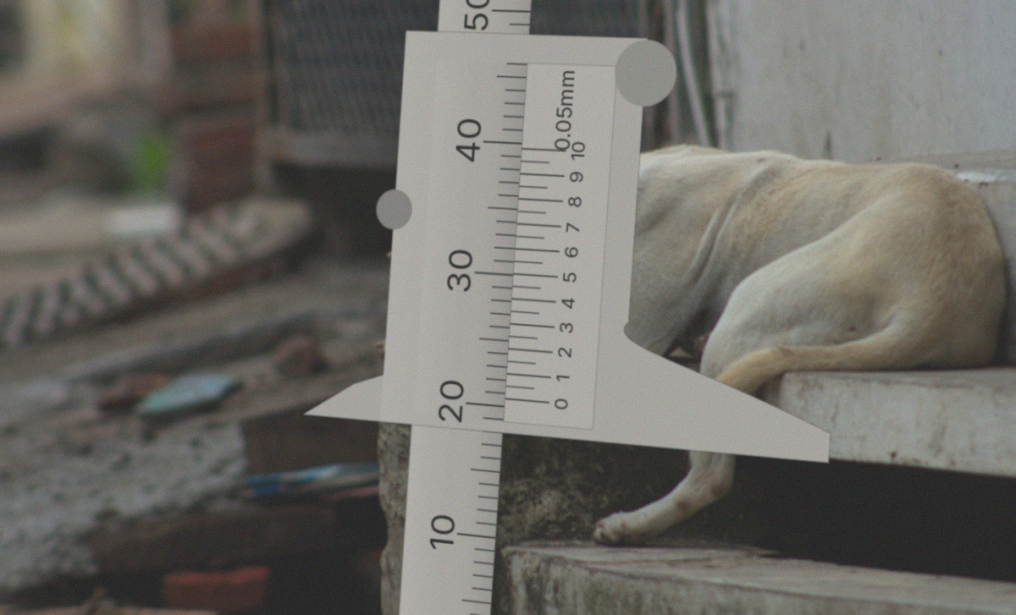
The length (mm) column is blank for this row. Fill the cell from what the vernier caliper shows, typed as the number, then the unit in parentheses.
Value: 20.6 (mm)
